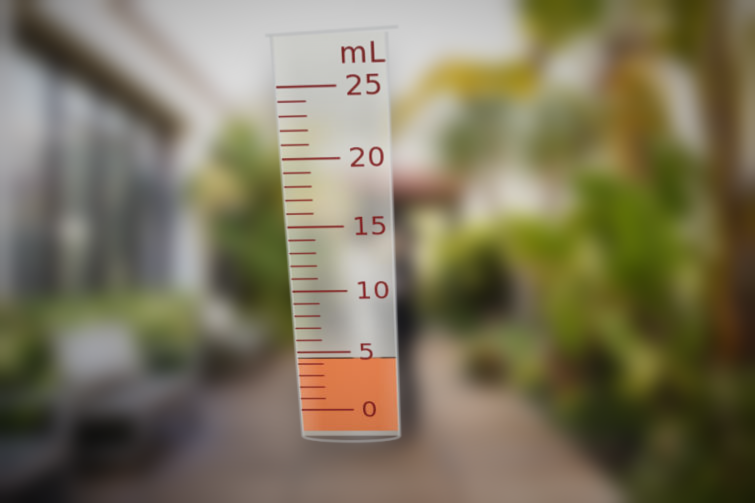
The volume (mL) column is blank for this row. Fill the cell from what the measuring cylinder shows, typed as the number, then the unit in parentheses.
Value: 4.5 (mL)
